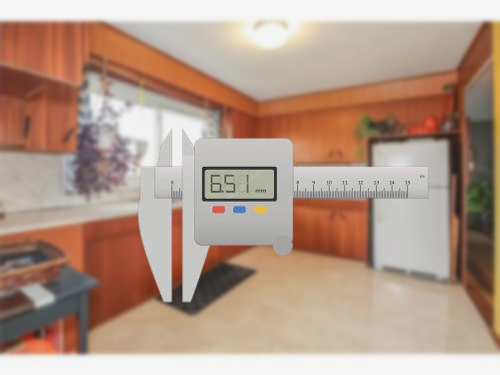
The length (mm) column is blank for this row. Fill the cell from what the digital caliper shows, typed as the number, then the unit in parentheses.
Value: 6.51 (mm)
